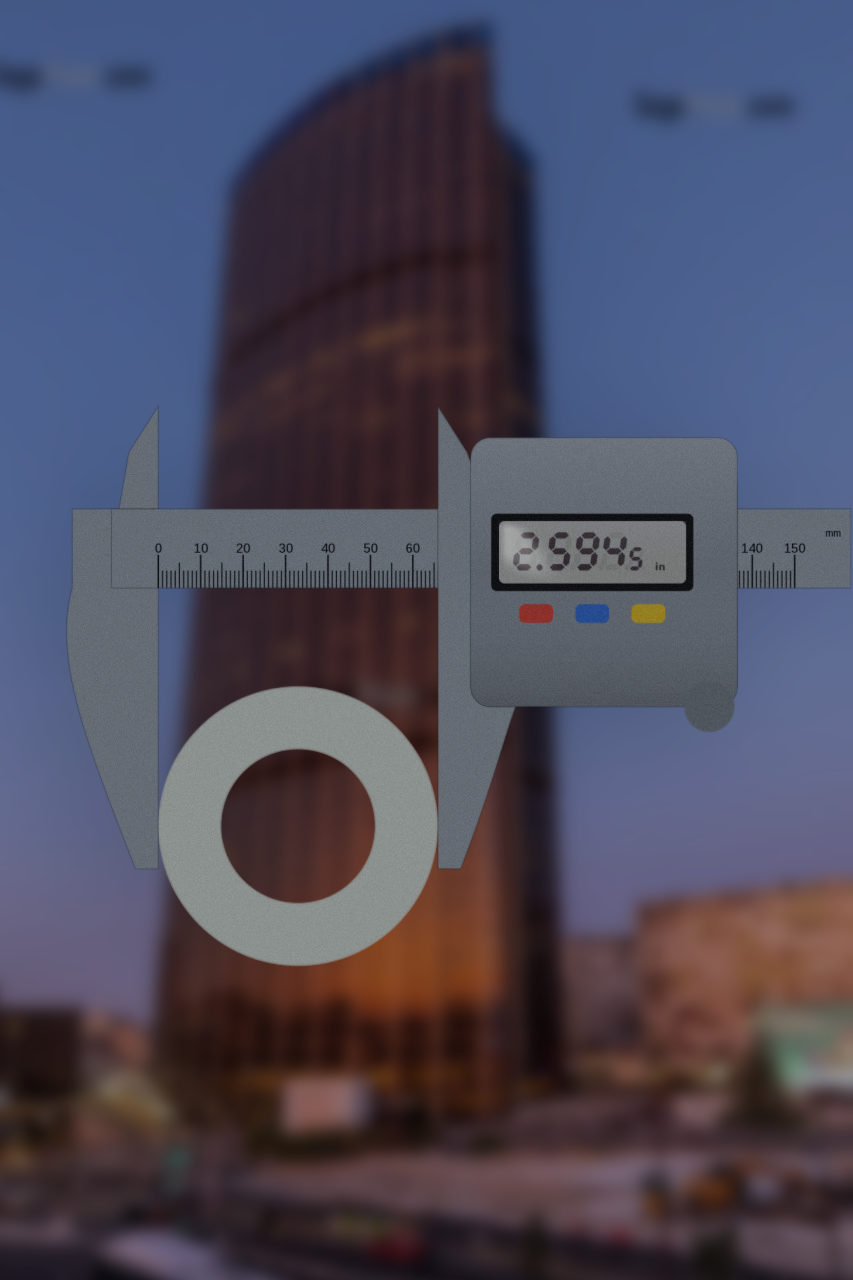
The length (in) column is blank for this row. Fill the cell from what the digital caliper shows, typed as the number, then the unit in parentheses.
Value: 2.5945 (in)
